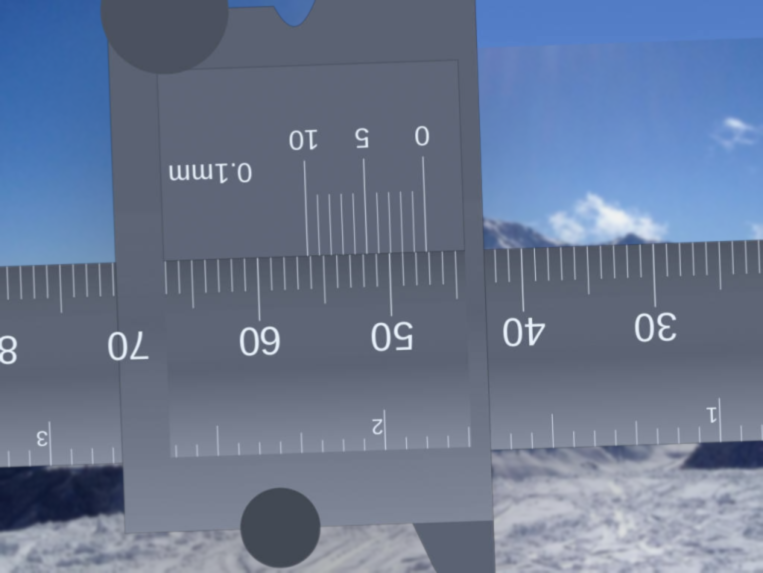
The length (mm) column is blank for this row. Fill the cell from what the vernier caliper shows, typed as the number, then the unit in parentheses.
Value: 47.2 (mm)
